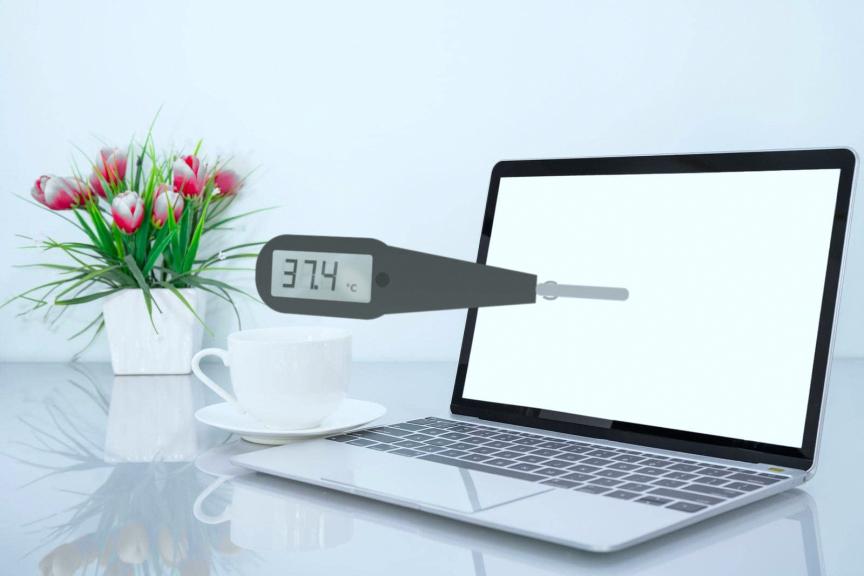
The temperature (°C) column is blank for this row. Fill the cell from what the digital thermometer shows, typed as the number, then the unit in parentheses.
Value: 37.4 (°C)
